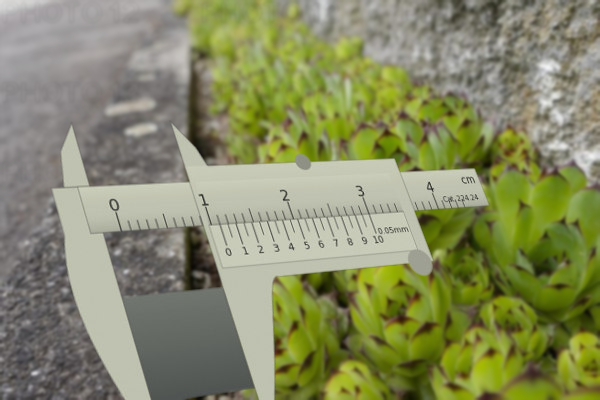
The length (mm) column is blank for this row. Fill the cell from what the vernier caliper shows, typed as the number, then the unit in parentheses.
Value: 11.0 (mm)
